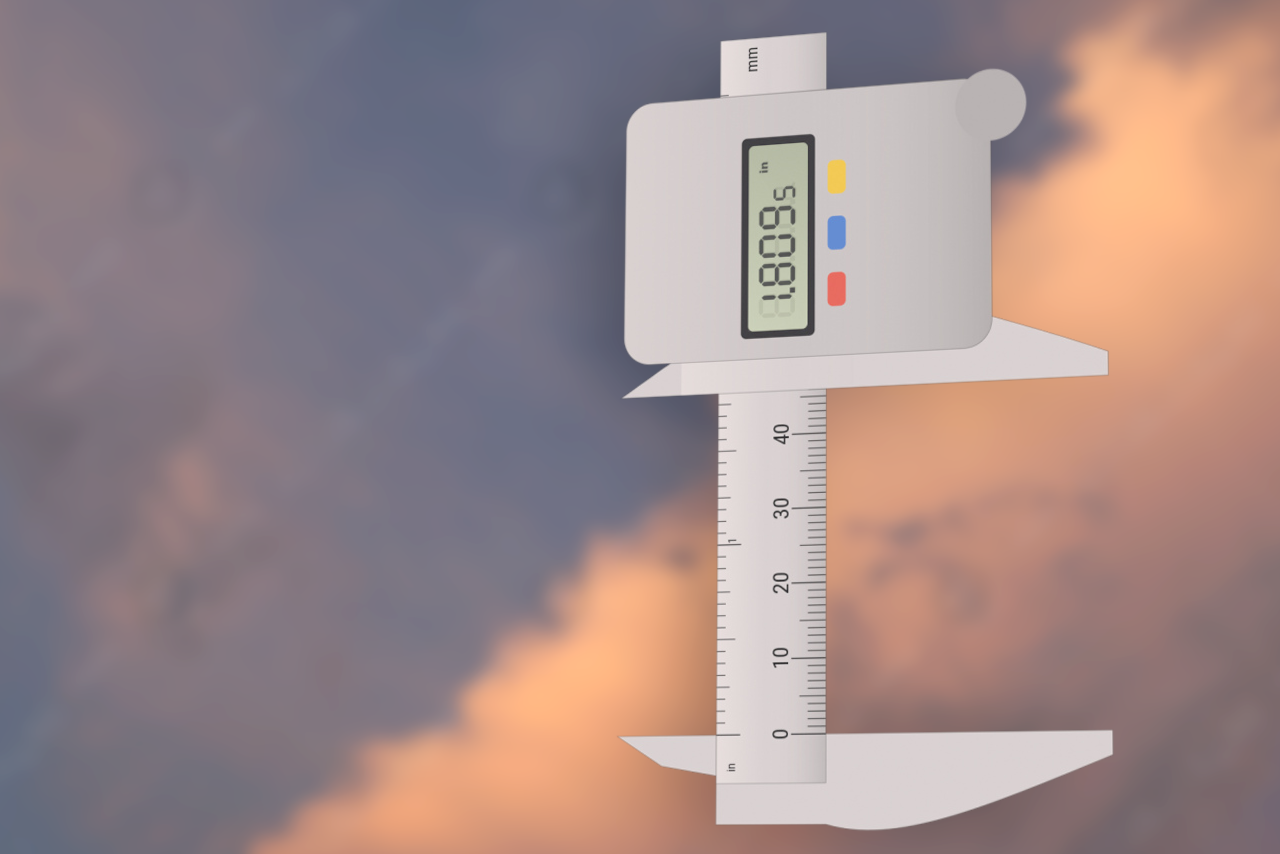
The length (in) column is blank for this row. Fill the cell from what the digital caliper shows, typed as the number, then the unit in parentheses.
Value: 1.8095 (in)
